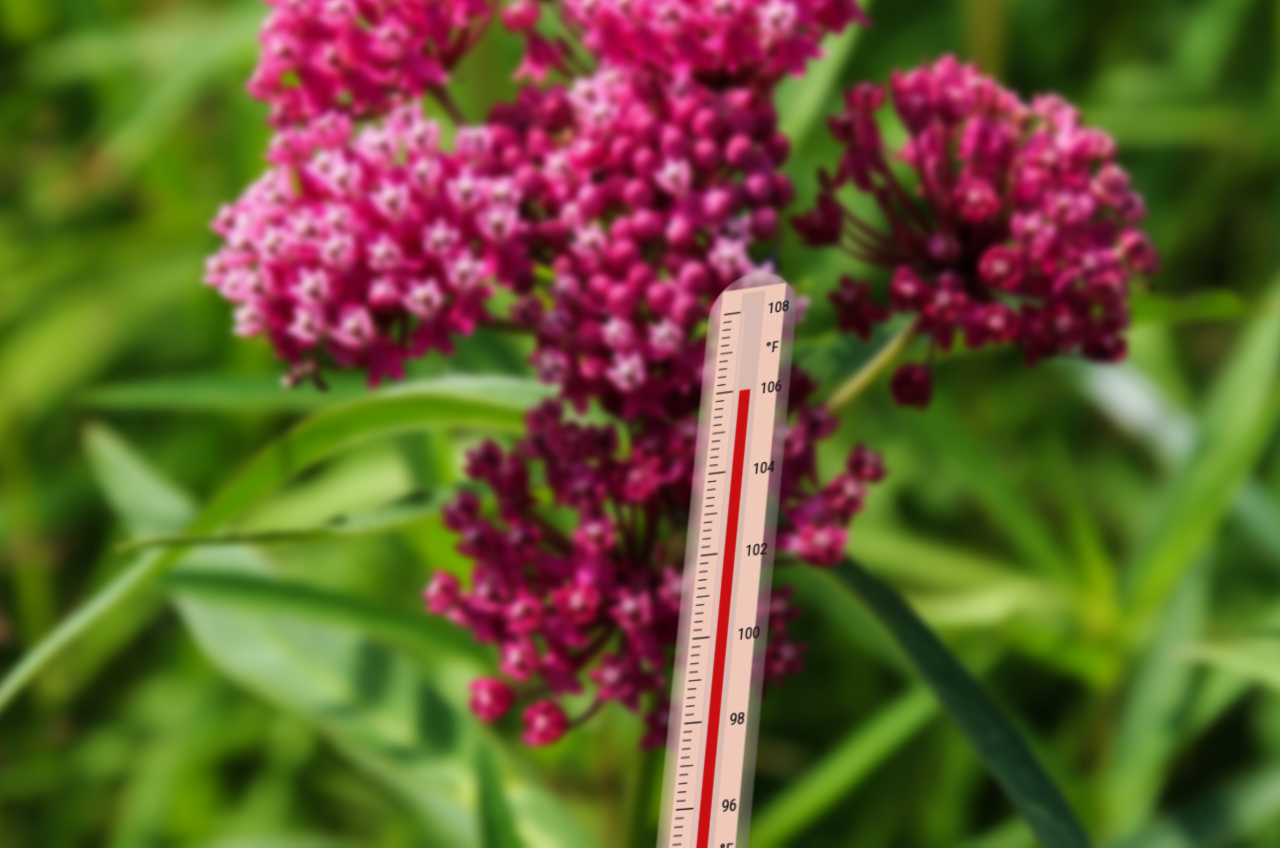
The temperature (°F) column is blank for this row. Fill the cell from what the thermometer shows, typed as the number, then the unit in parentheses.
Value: 106 (°F)
